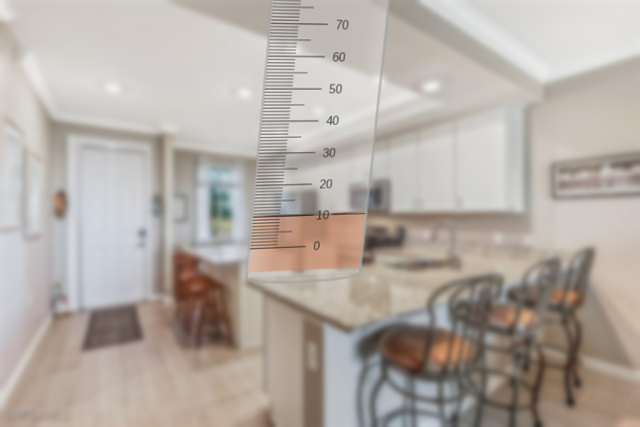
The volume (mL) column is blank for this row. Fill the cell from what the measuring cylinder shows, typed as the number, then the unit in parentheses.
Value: 10 (mL)
